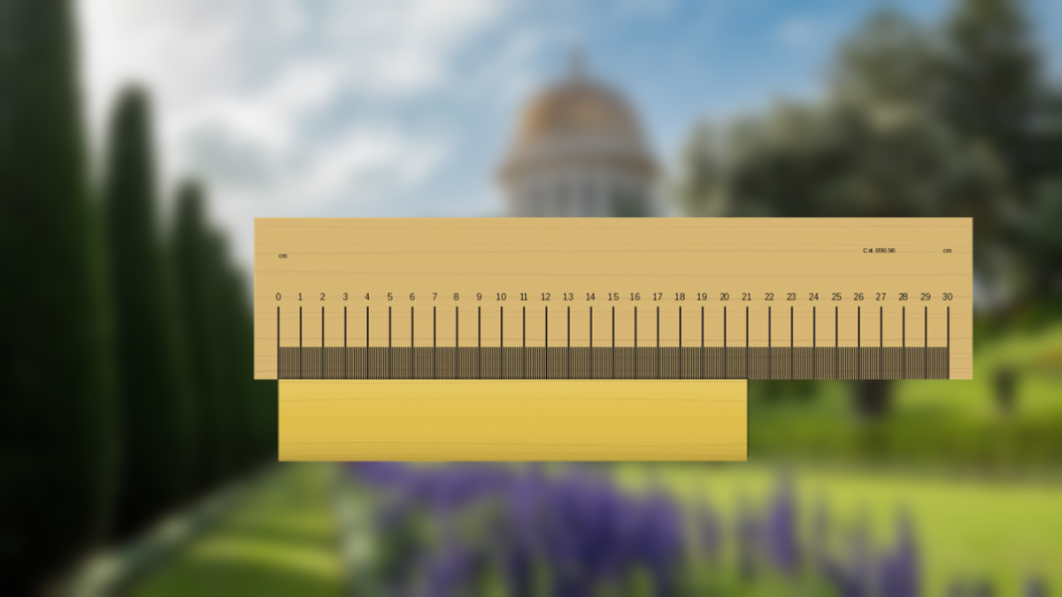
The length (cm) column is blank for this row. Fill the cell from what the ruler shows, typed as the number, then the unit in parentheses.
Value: 21 (cm)
